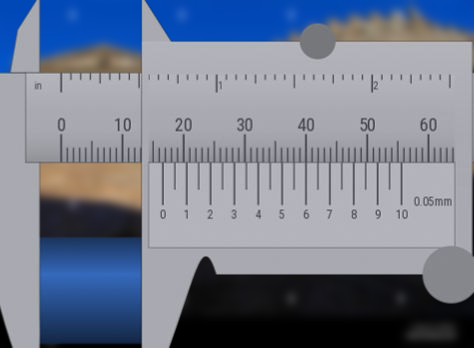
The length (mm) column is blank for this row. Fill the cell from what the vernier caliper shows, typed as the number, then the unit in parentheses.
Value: 16.6 (mm)
